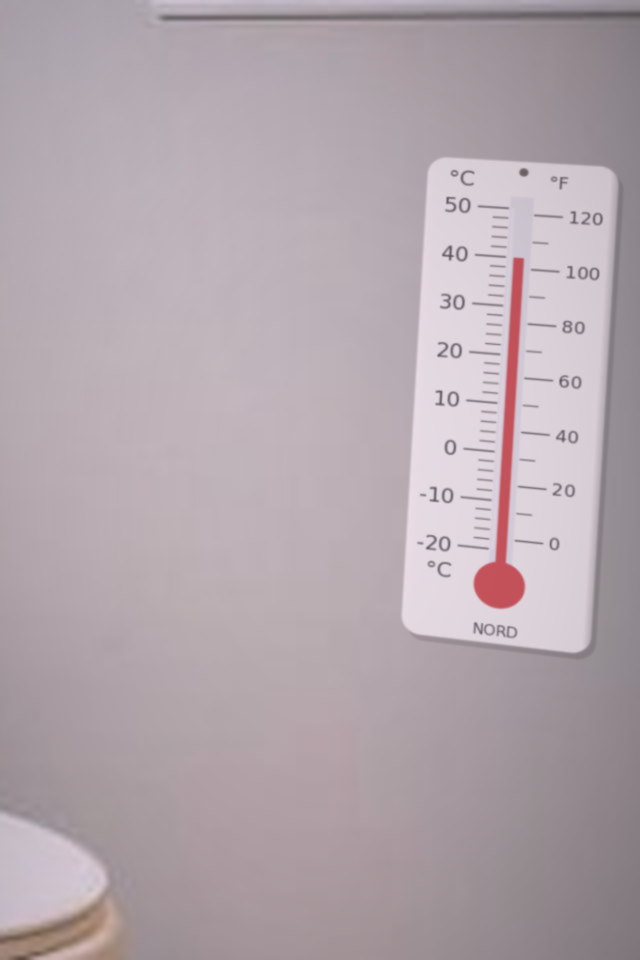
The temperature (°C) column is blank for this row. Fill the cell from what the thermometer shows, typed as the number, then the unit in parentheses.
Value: 40 (°C)
